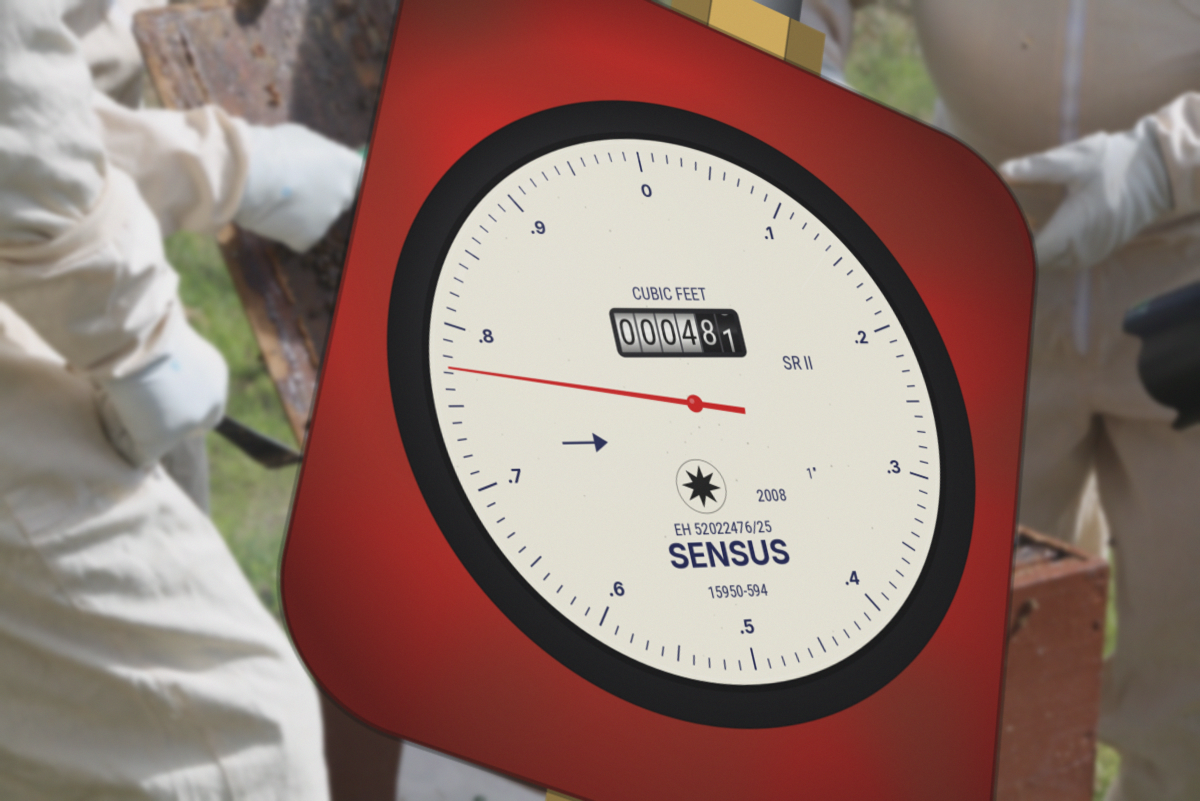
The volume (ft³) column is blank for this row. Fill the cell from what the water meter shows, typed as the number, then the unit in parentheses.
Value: 480.77 (ft³)
